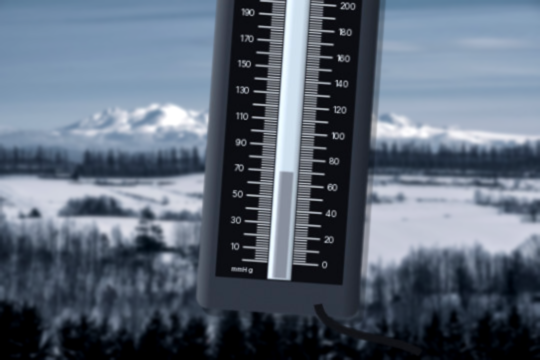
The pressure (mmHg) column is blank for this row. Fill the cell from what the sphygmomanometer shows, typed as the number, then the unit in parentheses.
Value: 70 (mmHg)
